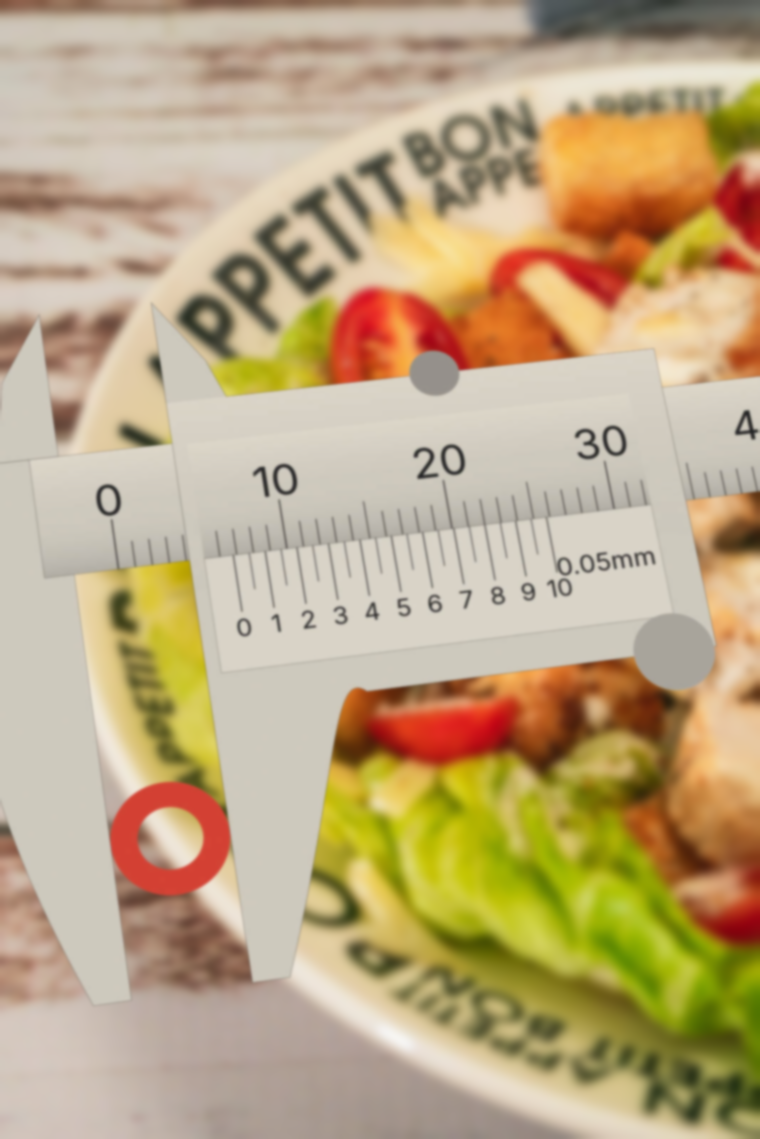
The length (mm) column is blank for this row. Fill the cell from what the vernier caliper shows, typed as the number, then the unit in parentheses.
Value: 6.8 (mm)
